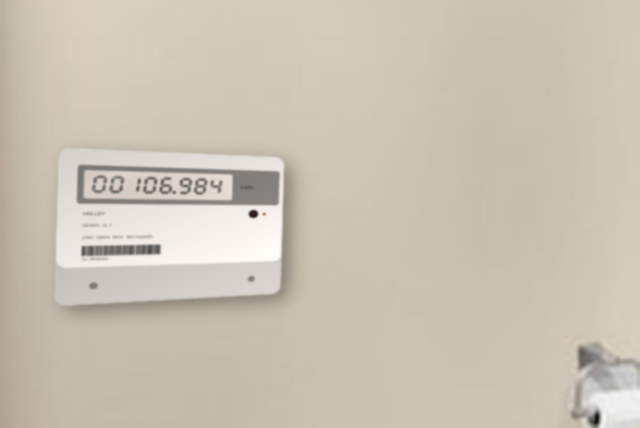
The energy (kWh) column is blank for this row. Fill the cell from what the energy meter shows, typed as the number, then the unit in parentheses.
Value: 106.984 (kWh)
